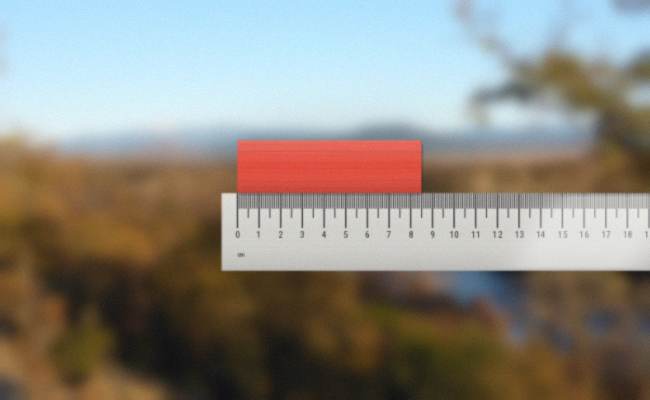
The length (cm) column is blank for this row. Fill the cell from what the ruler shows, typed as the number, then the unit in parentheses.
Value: 8.5 (cm)
